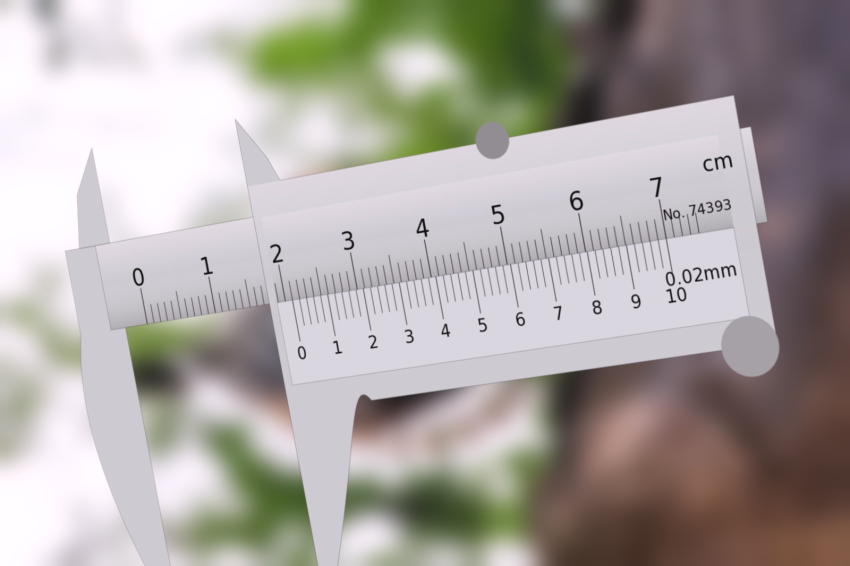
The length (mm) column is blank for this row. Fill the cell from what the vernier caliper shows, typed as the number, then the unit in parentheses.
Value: 21.0 (mm)
